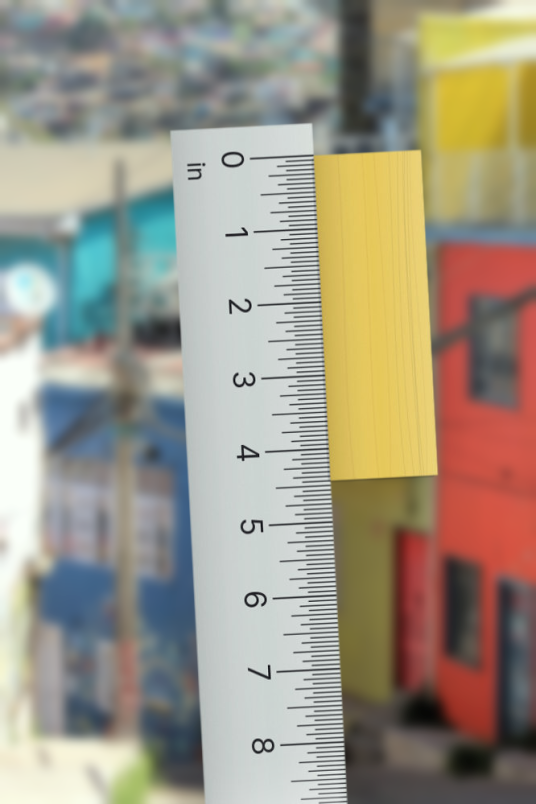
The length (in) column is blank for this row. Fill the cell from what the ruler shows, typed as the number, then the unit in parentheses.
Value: 4.4375 (in)
